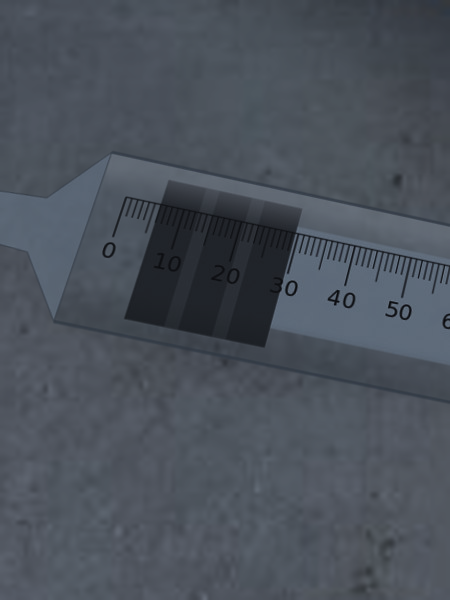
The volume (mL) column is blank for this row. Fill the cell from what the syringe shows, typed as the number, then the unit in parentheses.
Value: 6 (mL)
